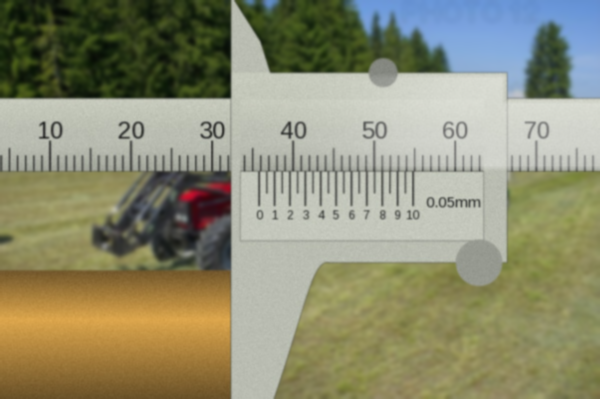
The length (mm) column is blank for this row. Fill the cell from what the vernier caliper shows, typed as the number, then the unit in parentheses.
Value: 35.8 (mm)
